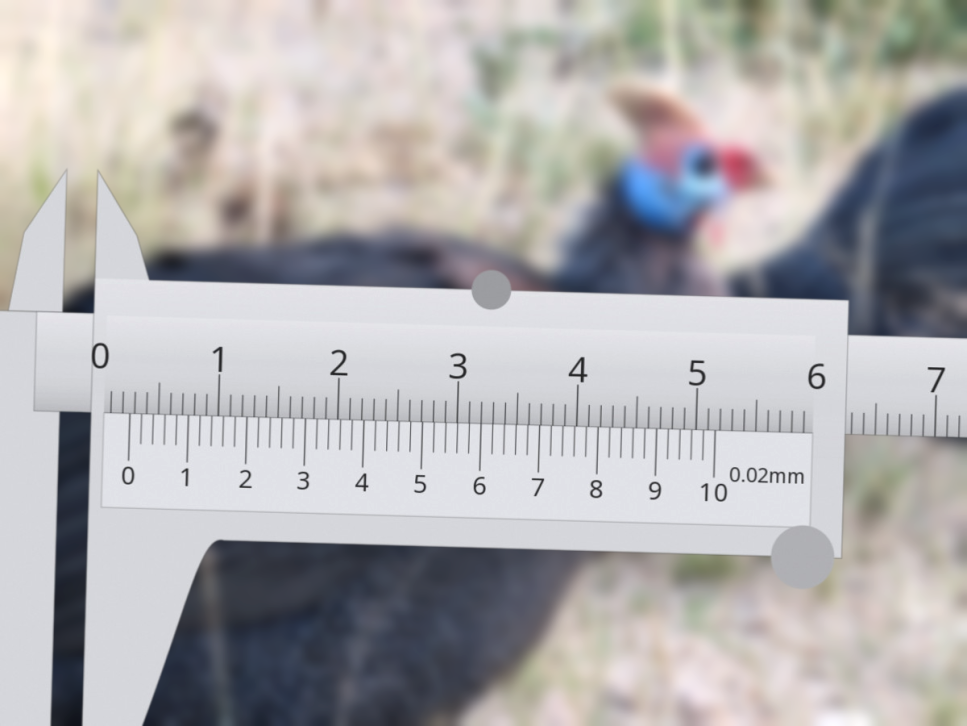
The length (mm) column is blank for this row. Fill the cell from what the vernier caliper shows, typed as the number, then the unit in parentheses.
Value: 2.6 (mm)
